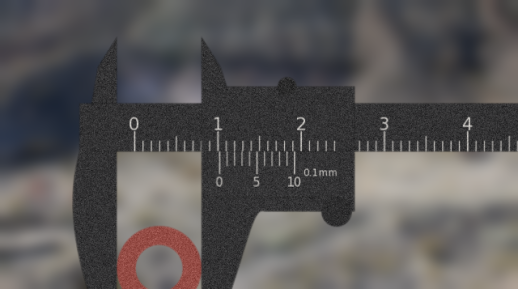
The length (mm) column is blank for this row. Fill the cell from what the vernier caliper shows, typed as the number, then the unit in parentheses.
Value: 10.2 (mm)
